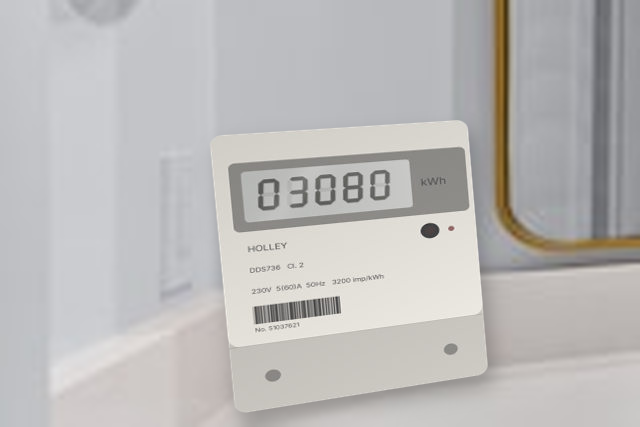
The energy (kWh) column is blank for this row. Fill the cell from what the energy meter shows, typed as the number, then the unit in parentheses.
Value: 3080 (kWh)
